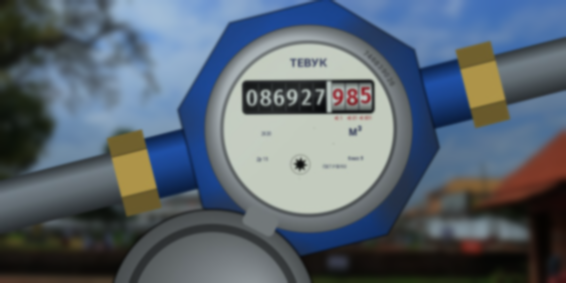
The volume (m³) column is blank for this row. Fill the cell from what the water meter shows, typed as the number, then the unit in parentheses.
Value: 86927.985 (m³)
